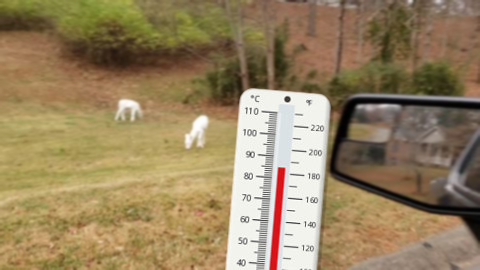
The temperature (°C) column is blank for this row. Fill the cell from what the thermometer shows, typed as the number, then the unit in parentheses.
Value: 85 (°C)
